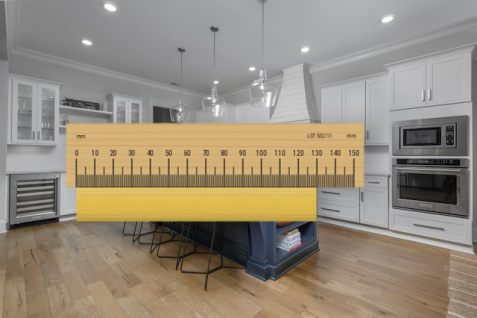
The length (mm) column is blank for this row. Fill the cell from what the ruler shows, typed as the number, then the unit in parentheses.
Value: 130 (mm)
